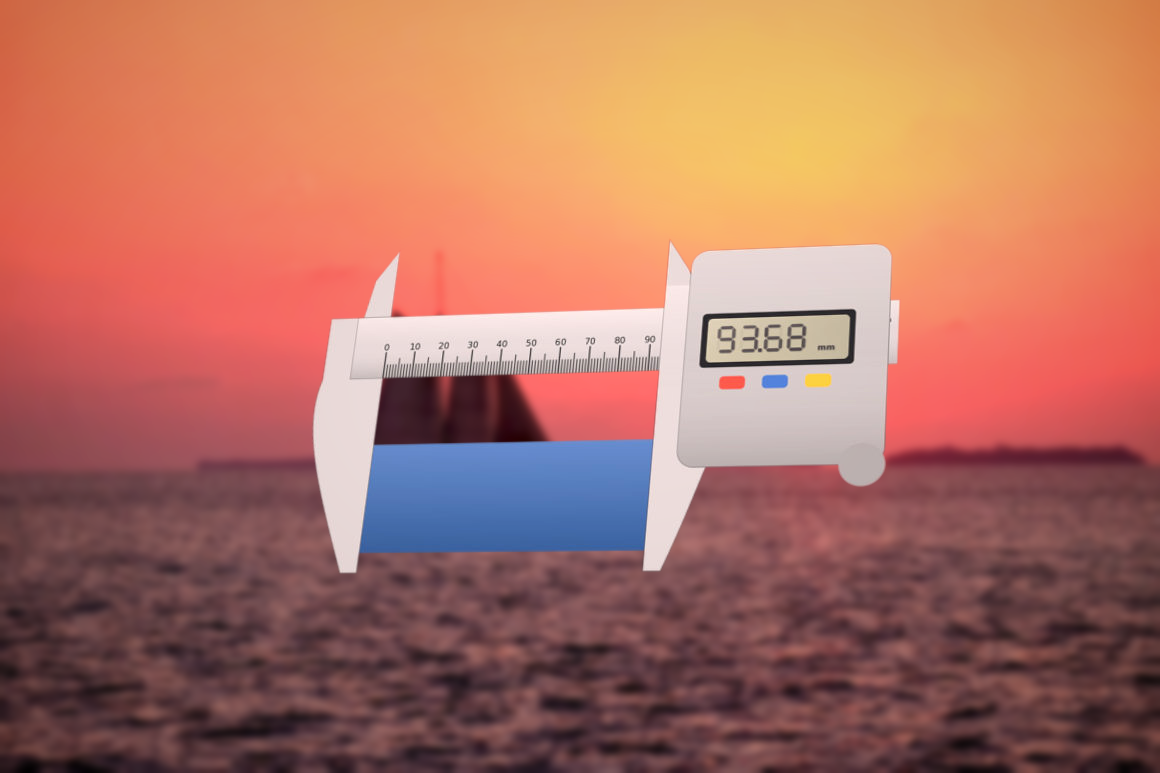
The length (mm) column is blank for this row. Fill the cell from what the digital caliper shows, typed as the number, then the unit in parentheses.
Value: 93.68 (mm)
